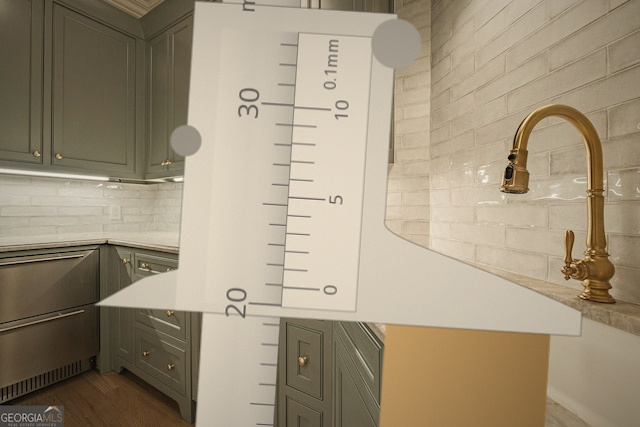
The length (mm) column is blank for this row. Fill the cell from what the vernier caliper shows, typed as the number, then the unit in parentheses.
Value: 20.9 (mm)
